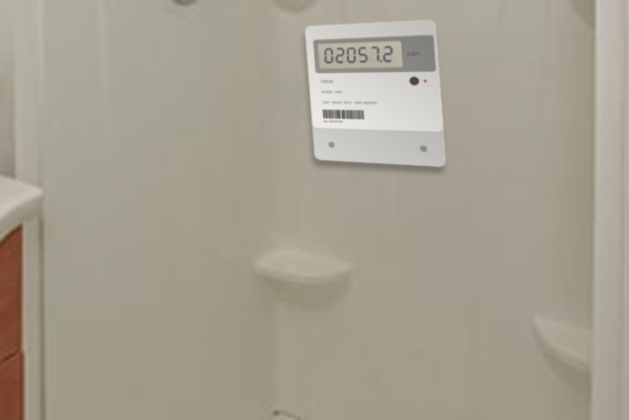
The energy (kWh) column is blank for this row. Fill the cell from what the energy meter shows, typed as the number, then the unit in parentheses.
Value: 2057.2 (kWh)
